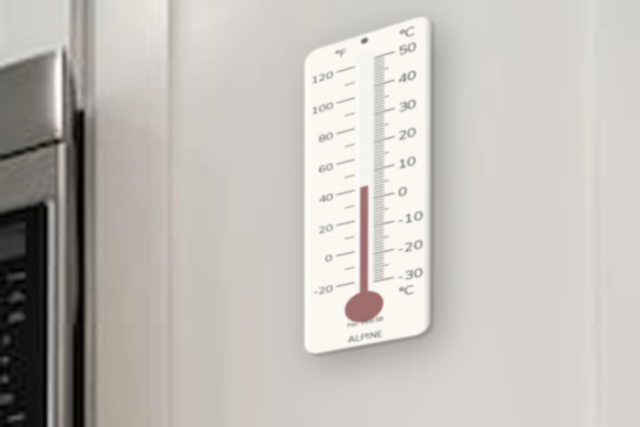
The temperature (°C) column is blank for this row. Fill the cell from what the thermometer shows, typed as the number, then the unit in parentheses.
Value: 5 (°C)
